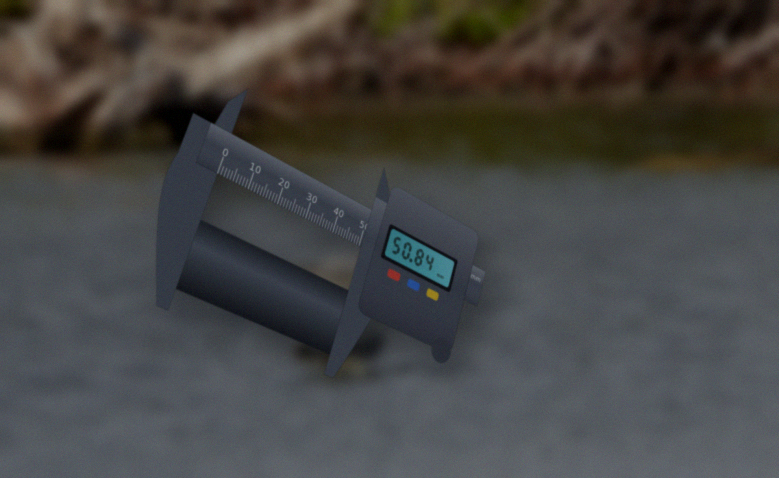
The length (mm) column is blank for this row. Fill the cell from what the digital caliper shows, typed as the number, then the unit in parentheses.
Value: 50.84 (mm)
